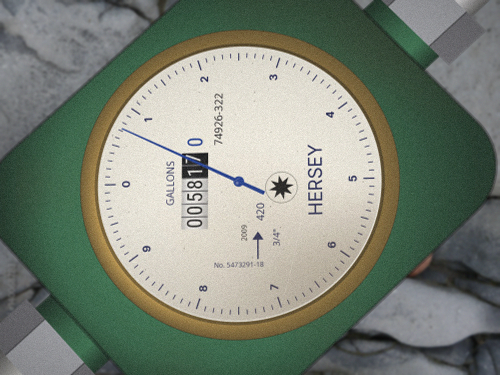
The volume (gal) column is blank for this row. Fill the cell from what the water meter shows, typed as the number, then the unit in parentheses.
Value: 58170.7 (gal)
